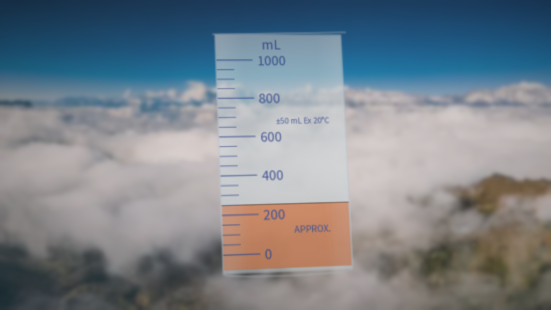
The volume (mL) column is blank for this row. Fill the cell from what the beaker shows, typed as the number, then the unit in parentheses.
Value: 250 (mL)
